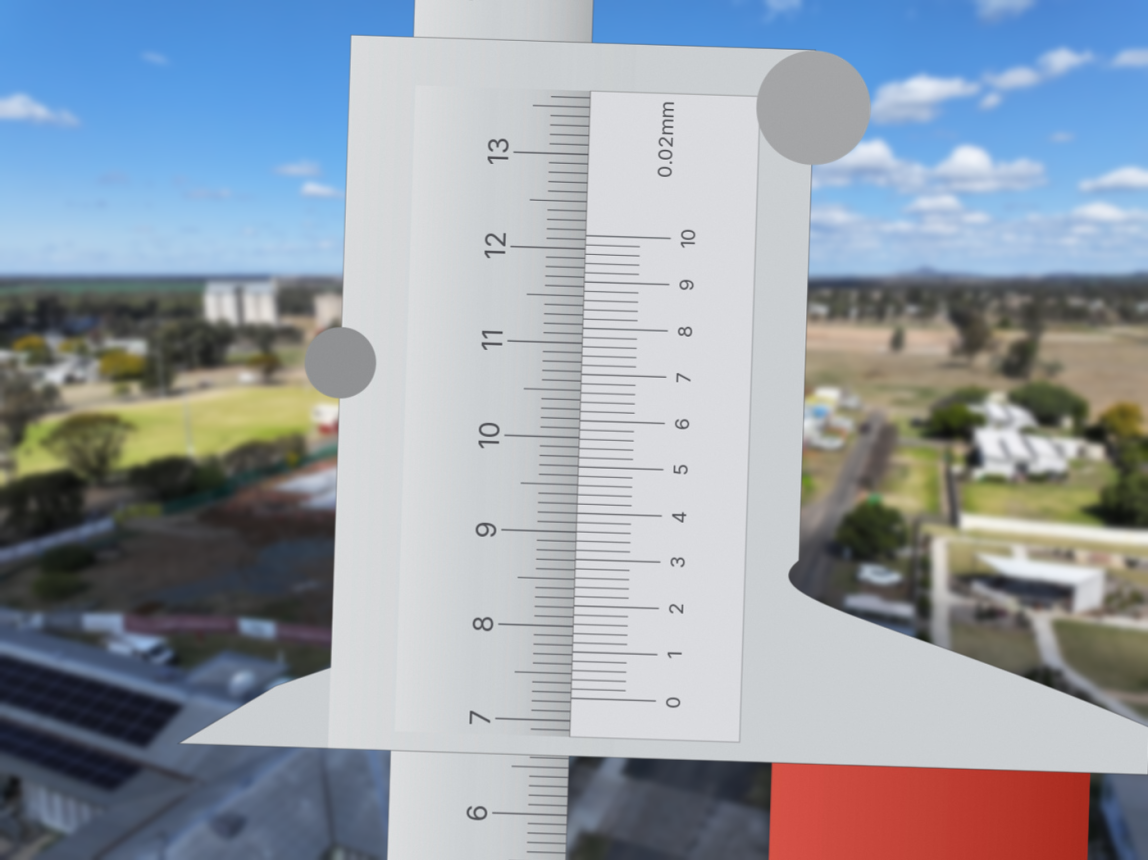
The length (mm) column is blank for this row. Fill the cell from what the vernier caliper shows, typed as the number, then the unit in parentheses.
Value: 72.4 (mm)
